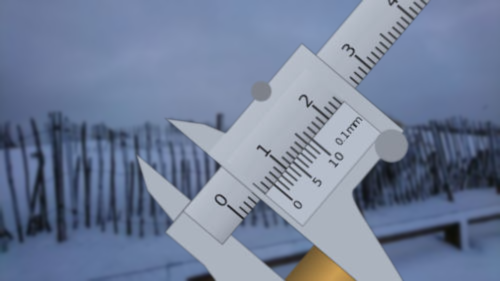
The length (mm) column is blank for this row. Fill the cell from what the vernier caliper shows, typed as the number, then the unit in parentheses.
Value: 7.0 (mm)
